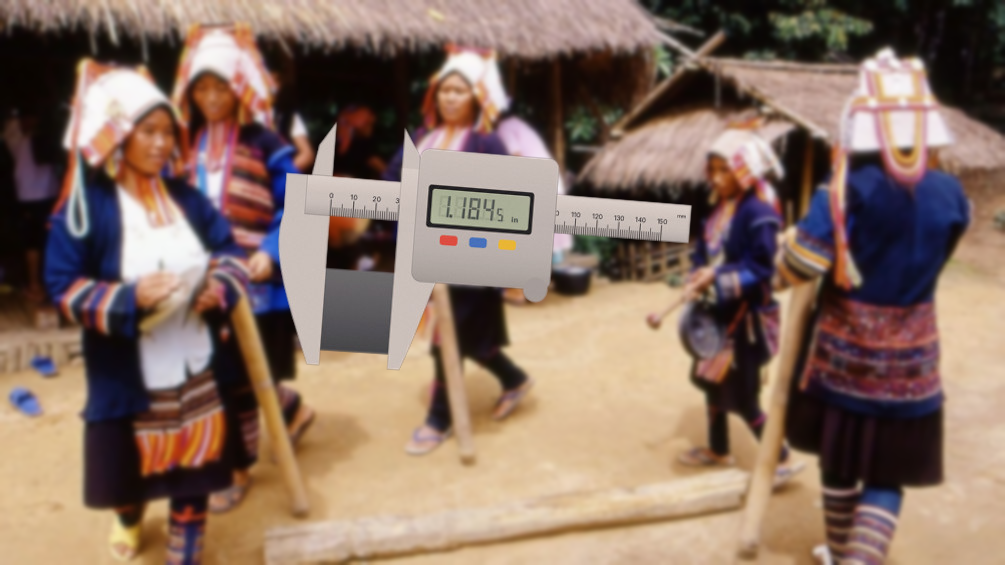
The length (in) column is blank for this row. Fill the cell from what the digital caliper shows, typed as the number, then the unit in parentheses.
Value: 1.1845 (in)
